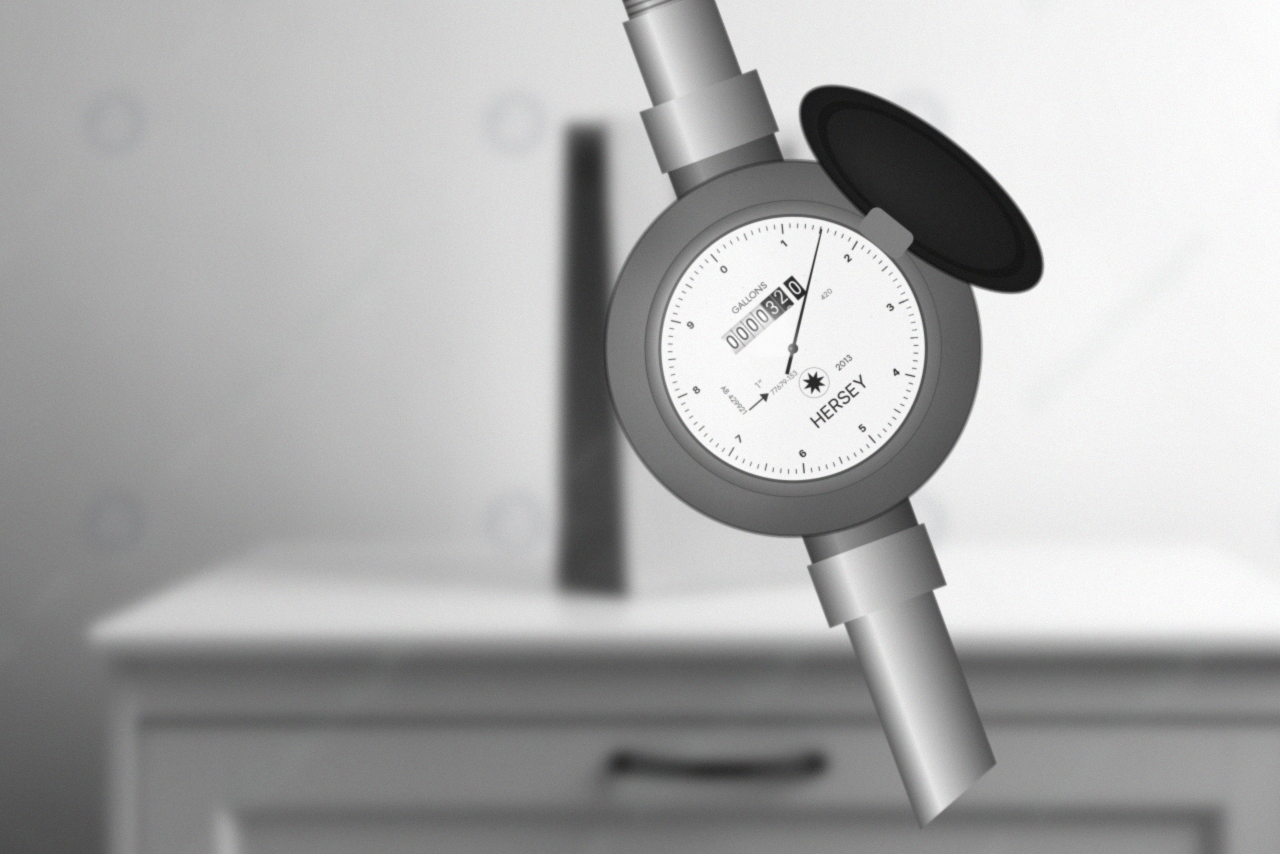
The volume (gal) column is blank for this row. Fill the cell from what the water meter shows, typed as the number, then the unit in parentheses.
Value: 321.5 (gal)
